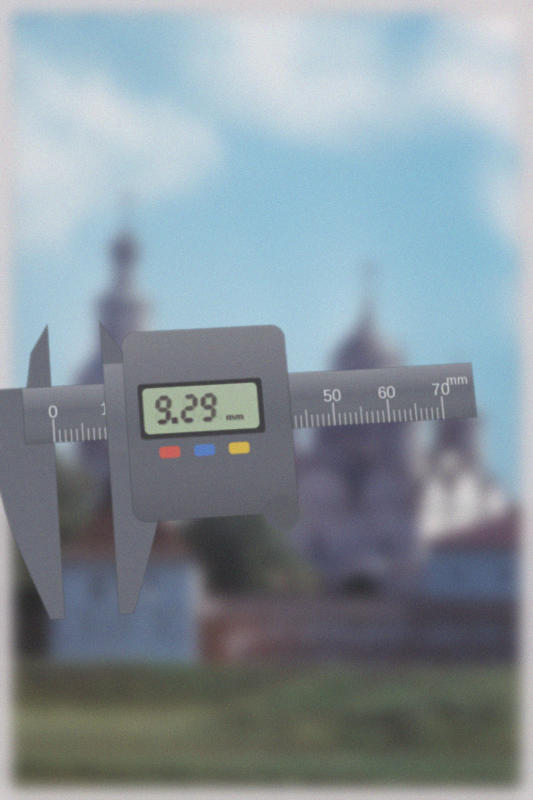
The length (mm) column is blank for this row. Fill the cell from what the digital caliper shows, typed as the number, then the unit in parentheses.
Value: 9.29 (mm)
